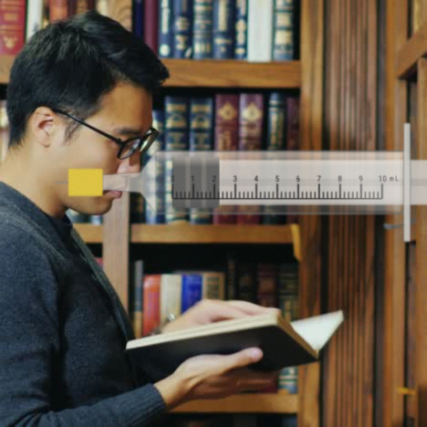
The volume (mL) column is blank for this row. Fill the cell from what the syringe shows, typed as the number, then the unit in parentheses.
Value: 0 (mL)
